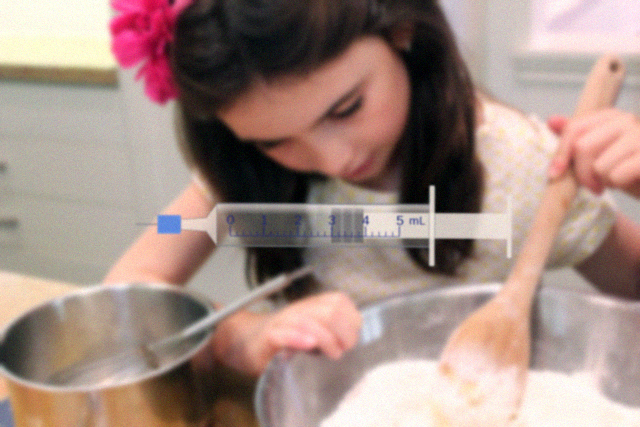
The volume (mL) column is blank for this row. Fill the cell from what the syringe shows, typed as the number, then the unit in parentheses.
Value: 3 (mL)
